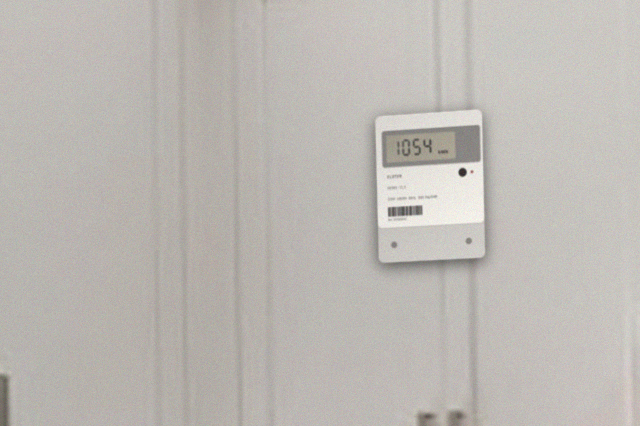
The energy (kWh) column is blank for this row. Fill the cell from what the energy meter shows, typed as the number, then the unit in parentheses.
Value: 1054 (kWh)
